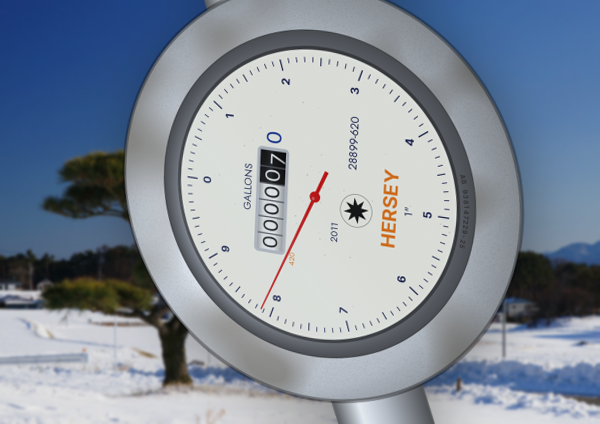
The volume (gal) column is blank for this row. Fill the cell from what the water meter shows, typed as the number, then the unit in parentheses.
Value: 68.1 (gal)
